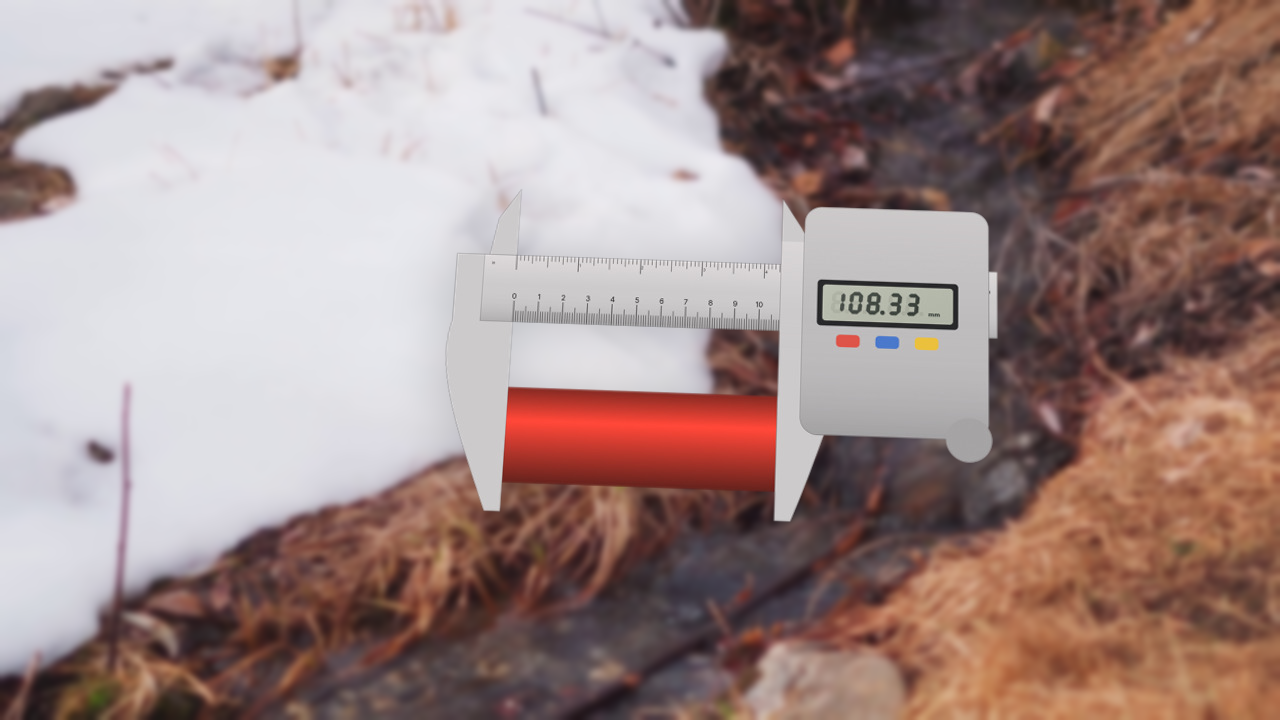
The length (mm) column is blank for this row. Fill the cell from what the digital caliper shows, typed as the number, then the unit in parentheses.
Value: 108.33 (mm)
